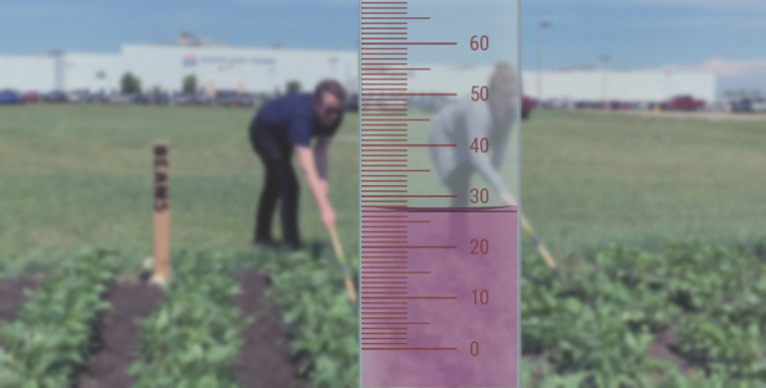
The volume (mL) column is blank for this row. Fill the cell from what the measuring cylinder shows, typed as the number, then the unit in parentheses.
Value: 27 (mL)
